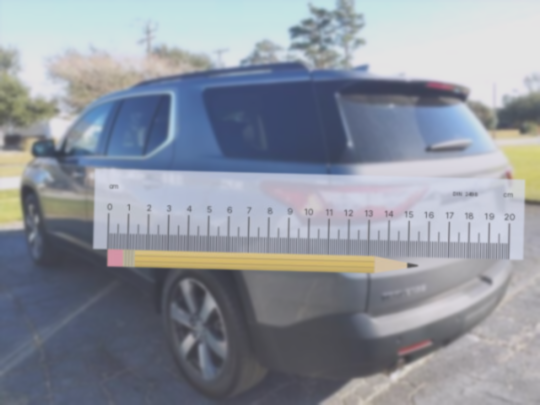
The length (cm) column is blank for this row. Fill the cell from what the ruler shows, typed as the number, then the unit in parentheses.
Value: 15.5 (cm)
